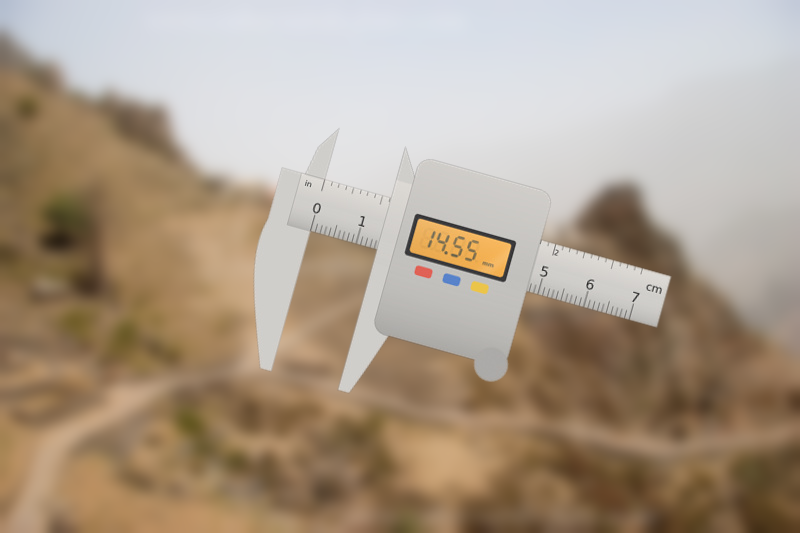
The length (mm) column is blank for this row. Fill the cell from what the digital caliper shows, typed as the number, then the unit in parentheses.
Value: 14.55 (mm)
